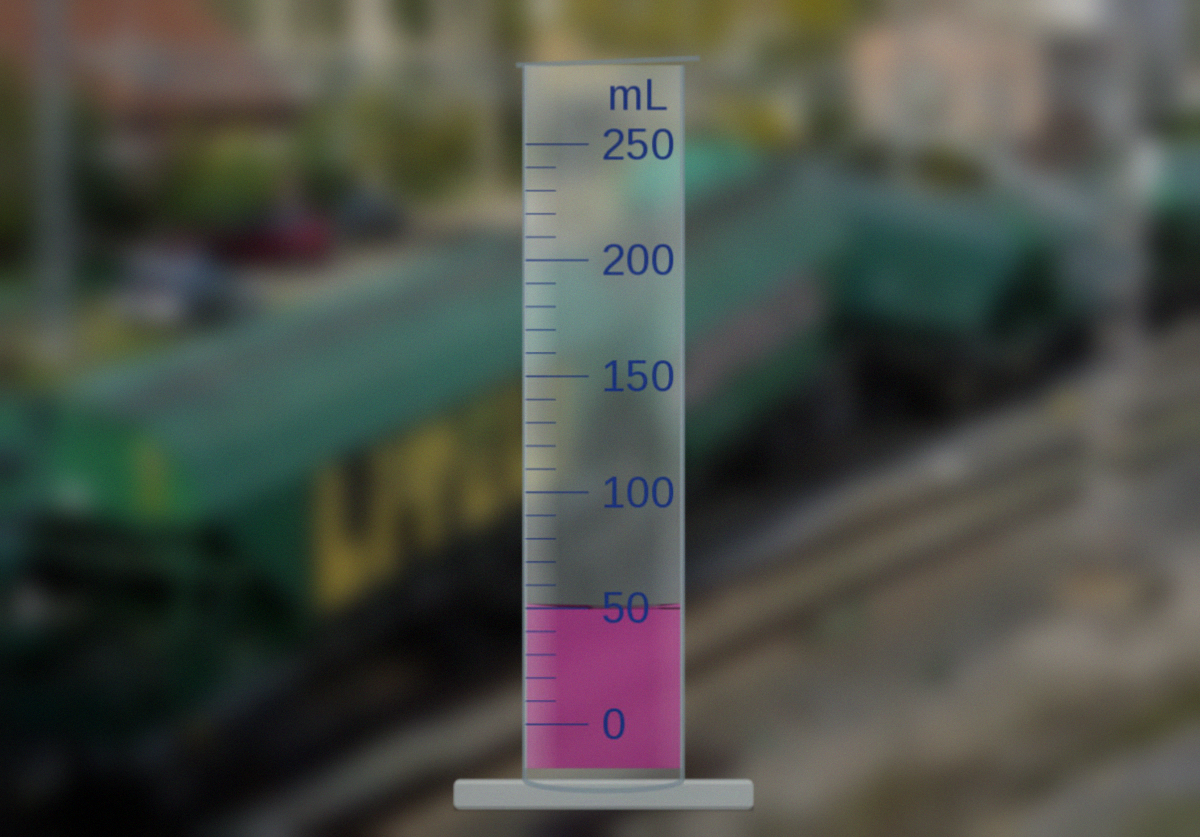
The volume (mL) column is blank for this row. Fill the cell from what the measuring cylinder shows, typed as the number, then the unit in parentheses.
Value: 50 (mL)
